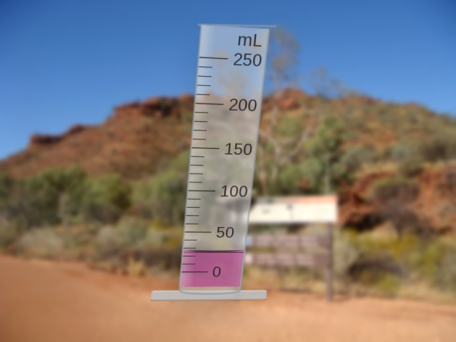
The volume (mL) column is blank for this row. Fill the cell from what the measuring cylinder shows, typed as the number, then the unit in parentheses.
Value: 25 (mL)
